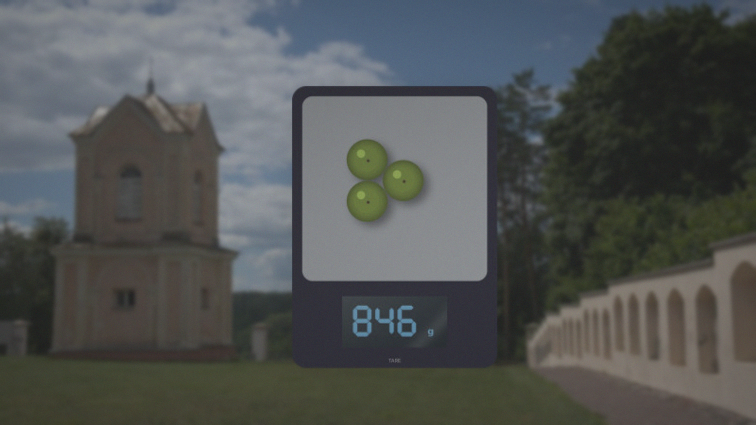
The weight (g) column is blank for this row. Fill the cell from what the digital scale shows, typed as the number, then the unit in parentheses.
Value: 846 (g)
